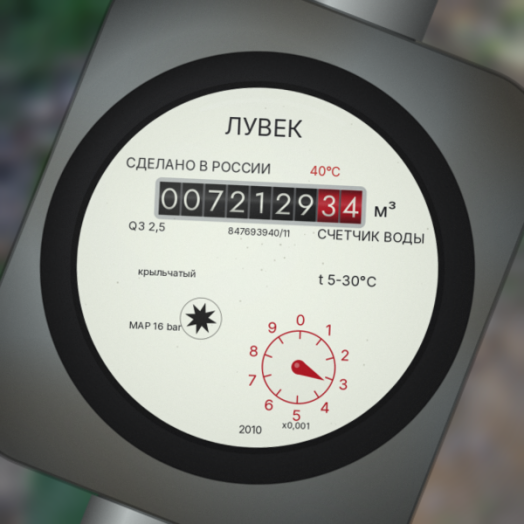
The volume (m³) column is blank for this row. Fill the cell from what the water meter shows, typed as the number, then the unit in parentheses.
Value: 72129.343 (m³)
